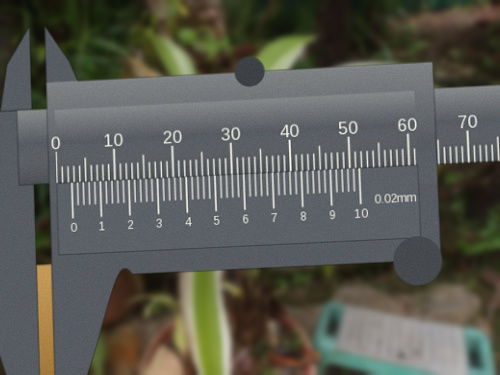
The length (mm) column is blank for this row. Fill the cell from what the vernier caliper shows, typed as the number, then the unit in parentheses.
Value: 2.6 (mm)
